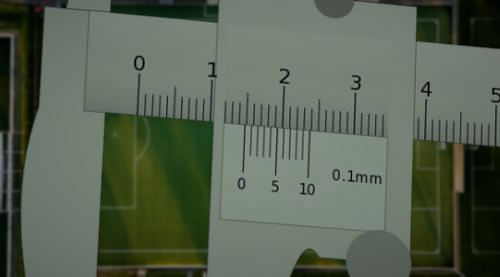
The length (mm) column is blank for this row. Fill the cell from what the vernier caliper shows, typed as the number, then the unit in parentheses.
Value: 14.8 (mm)
